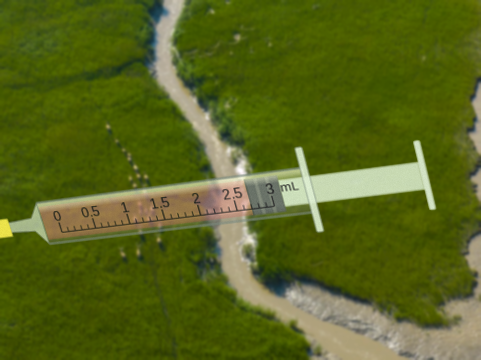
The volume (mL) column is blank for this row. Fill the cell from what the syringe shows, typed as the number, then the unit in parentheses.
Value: 2.7 (mL)
